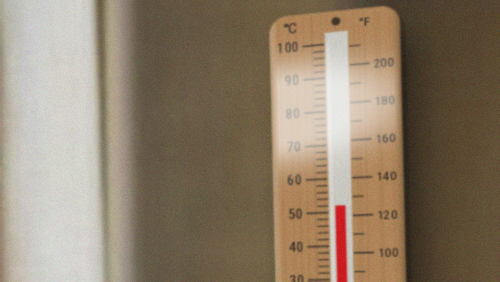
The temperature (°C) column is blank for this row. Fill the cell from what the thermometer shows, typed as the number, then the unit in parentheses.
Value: 52 (°C)
